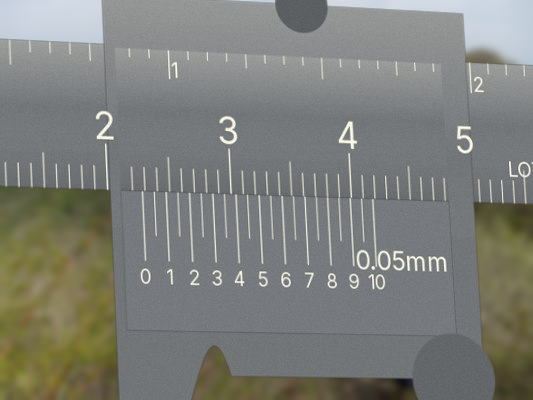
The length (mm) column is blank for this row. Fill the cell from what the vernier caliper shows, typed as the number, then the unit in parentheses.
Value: 22.8 (mm)
